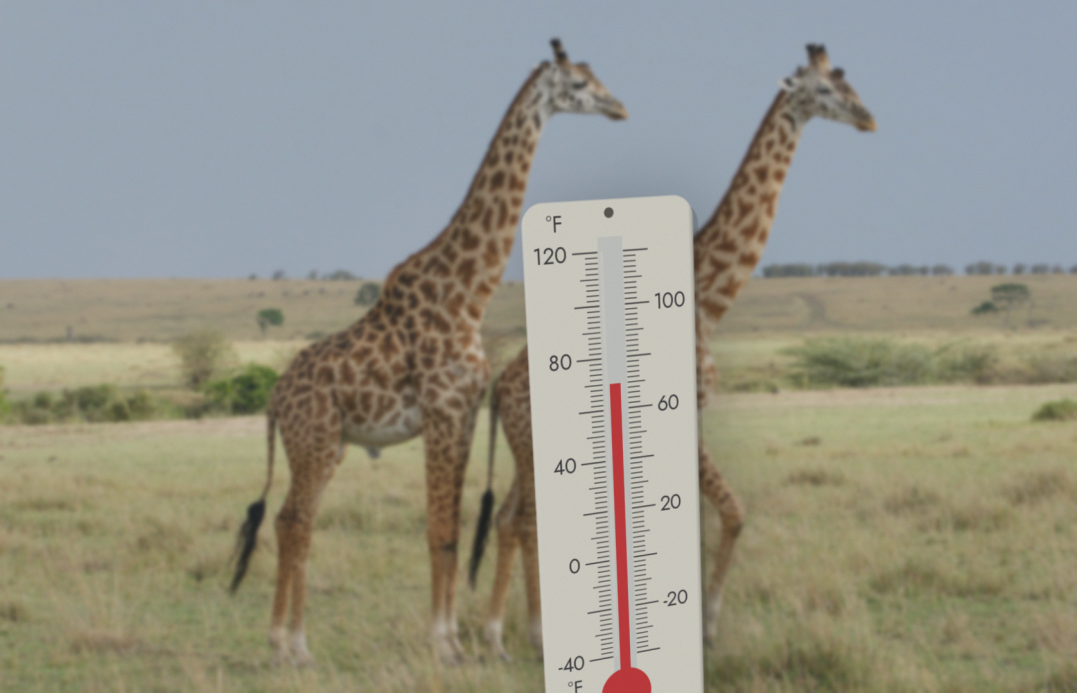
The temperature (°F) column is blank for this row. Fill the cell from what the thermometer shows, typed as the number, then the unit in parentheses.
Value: 70 (°F)
